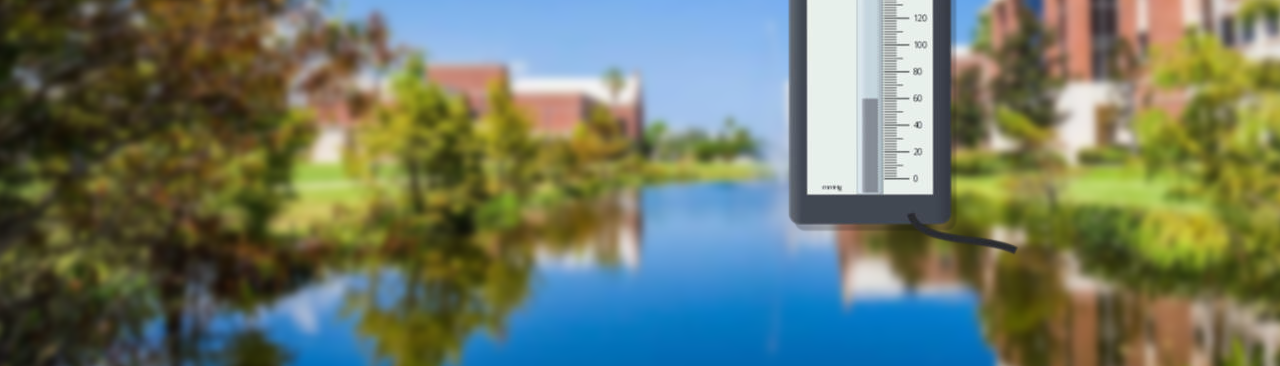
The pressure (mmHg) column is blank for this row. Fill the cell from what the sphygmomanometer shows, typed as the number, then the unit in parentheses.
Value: 60 (mmHg)
